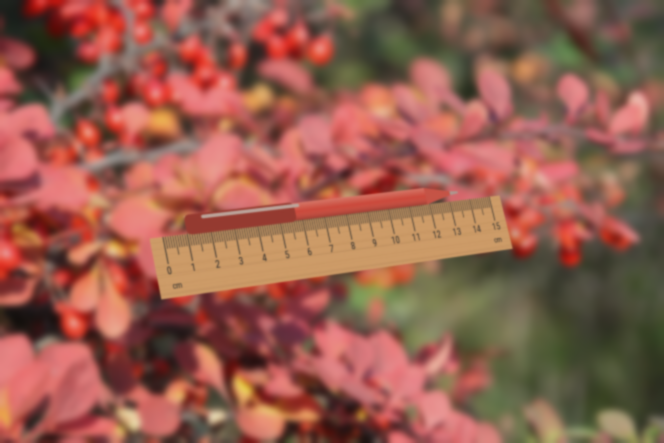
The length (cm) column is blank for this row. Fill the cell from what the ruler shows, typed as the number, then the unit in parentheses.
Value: 12.5 (cm)
